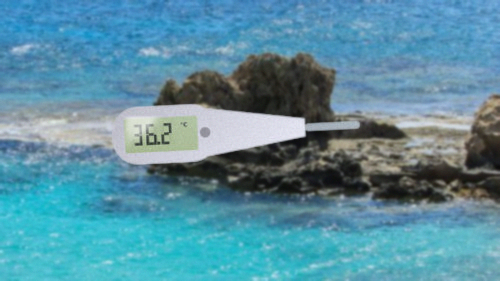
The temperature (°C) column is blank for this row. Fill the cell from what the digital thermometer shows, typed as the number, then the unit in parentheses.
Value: 36.2 (°C)
